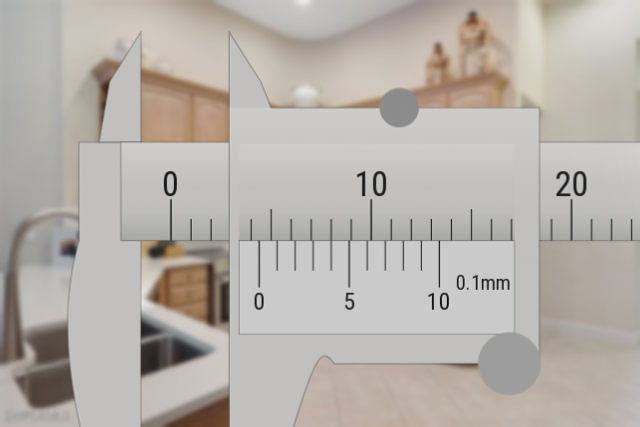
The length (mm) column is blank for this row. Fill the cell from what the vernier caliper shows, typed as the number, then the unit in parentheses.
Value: 4.4 (mm)
